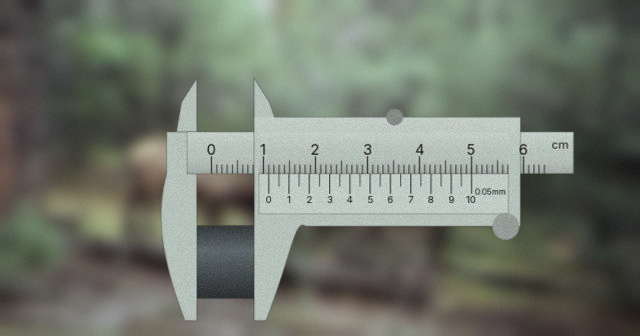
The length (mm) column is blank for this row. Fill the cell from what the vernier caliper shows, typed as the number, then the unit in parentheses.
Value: 11.0 (mm)
